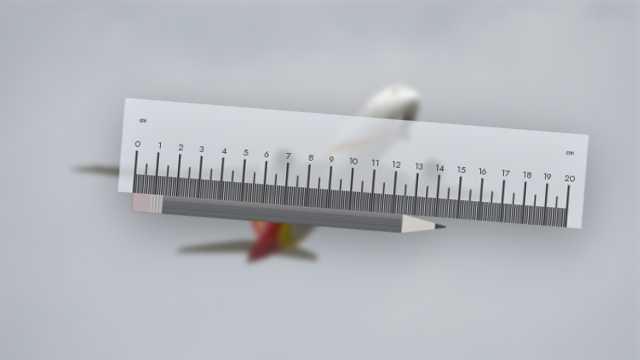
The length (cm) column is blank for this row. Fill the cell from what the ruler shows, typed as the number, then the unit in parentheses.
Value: 14.5 (cm)
